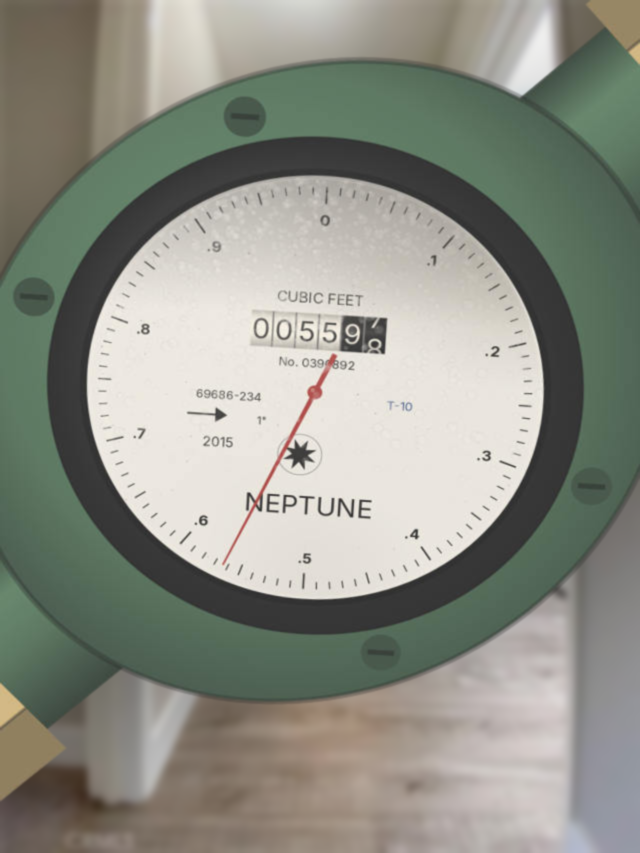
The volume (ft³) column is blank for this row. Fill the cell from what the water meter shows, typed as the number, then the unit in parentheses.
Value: 5597.56 (ft³)
